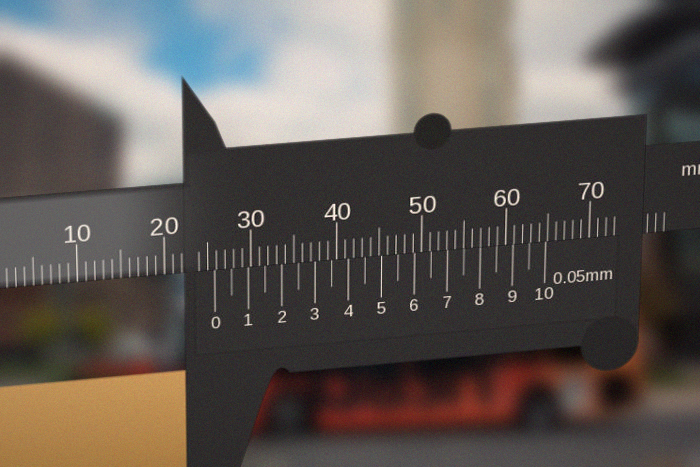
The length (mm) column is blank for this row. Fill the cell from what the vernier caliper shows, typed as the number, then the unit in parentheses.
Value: 25.8 (mm)
